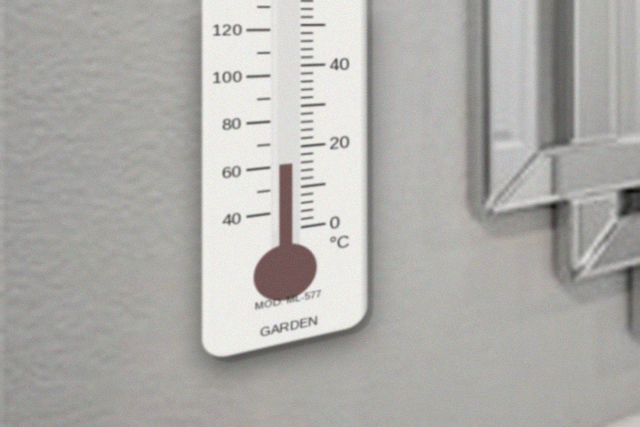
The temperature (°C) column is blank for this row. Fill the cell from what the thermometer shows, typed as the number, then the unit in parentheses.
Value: 16 (°C)
